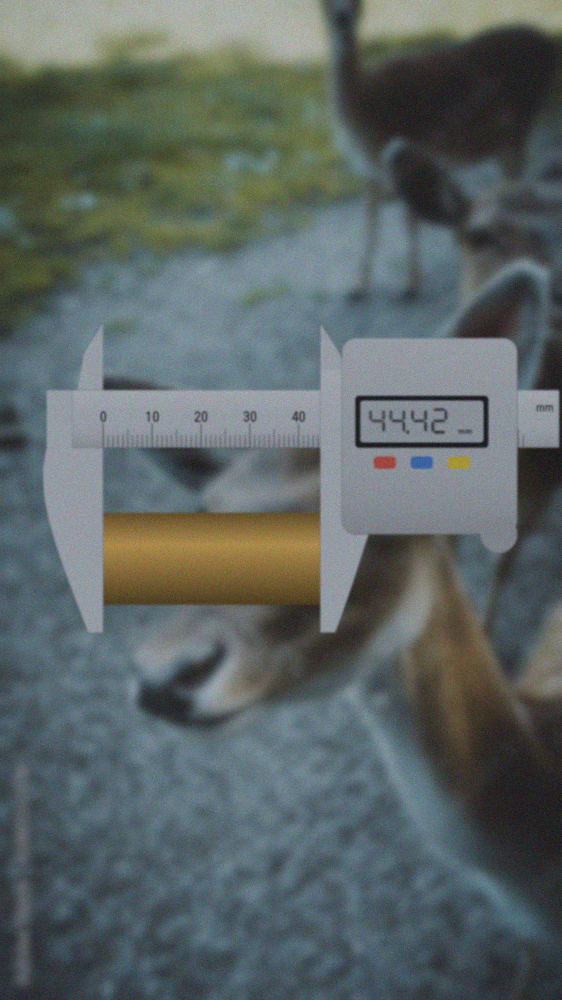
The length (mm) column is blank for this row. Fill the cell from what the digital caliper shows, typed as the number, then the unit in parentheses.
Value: 44.42 (mm)
